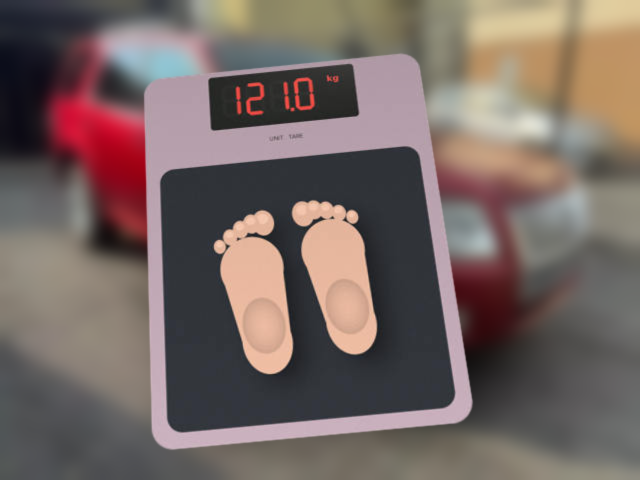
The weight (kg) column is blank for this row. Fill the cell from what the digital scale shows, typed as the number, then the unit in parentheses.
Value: 121.0 (kg)
